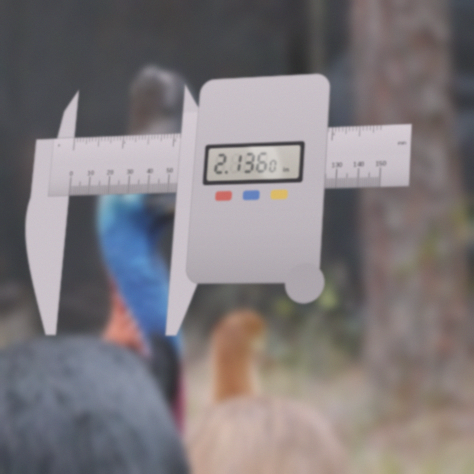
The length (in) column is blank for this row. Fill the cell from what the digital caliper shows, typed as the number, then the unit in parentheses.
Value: 2.1360 (in)
